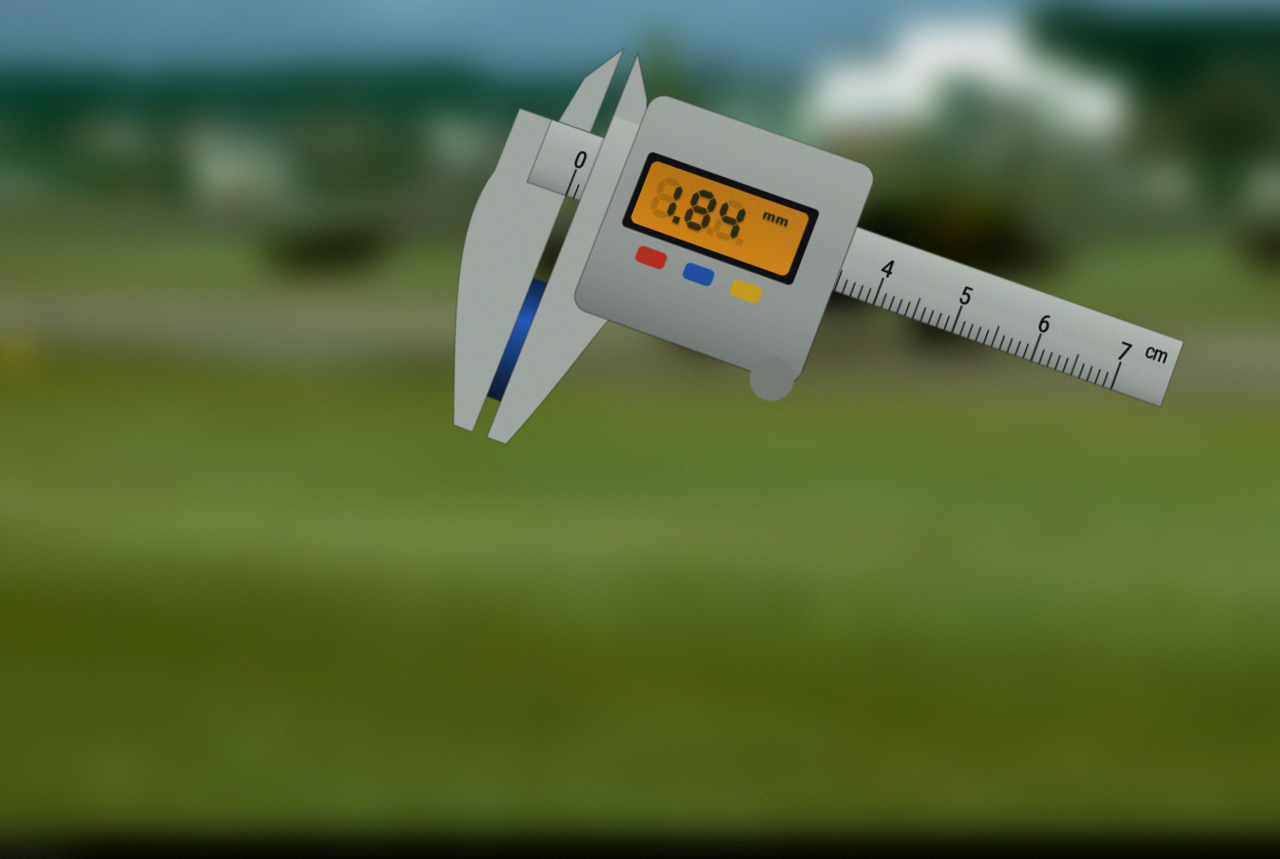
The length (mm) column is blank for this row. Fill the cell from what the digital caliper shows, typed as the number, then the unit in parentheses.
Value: 1.84 (mm)
